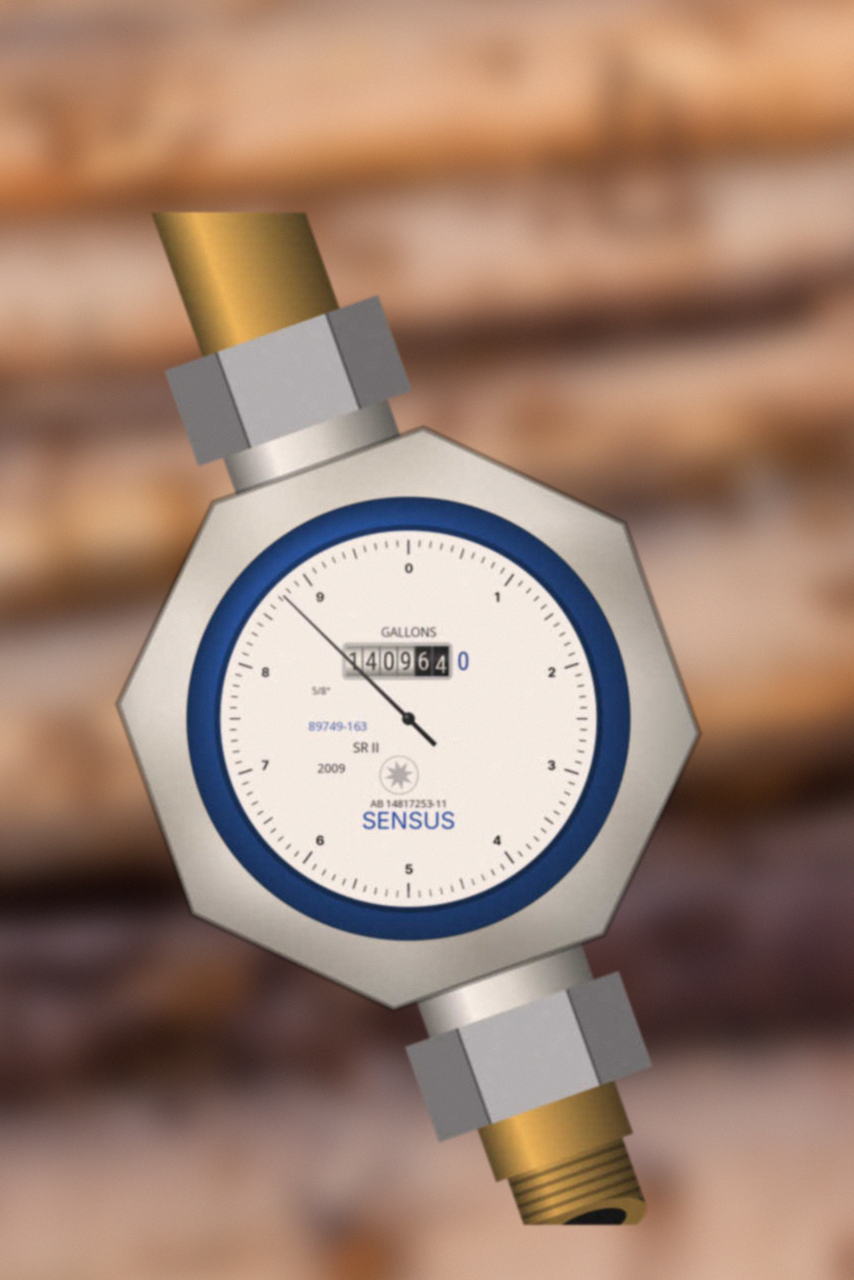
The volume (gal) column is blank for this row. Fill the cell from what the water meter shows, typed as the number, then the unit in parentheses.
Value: 1409638.7 (gal)
